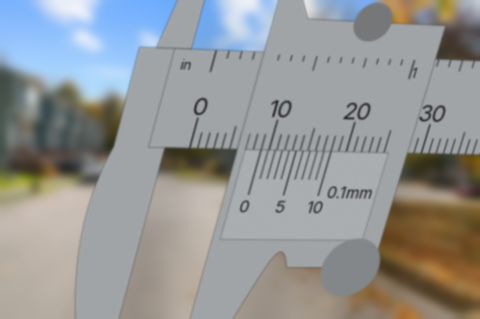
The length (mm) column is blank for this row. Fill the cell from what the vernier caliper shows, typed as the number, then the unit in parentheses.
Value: 9.0 (mm)
